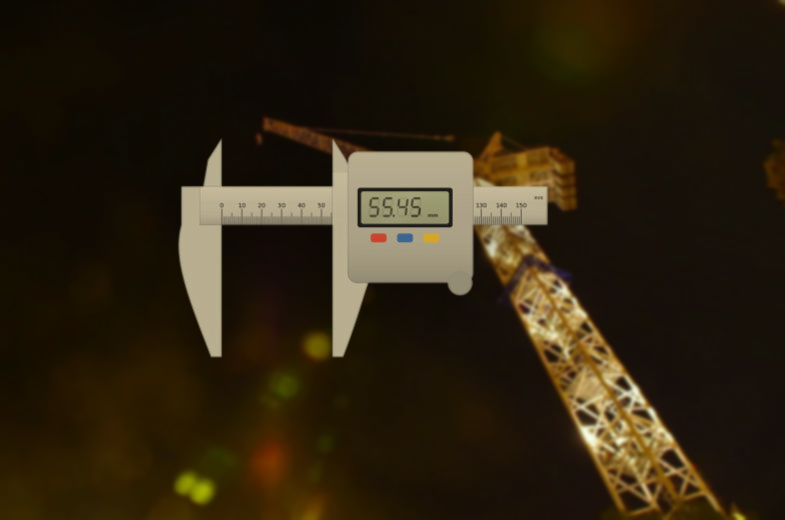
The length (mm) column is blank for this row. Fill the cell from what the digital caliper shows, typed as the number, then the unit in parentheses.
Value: 55.45 (mm)
